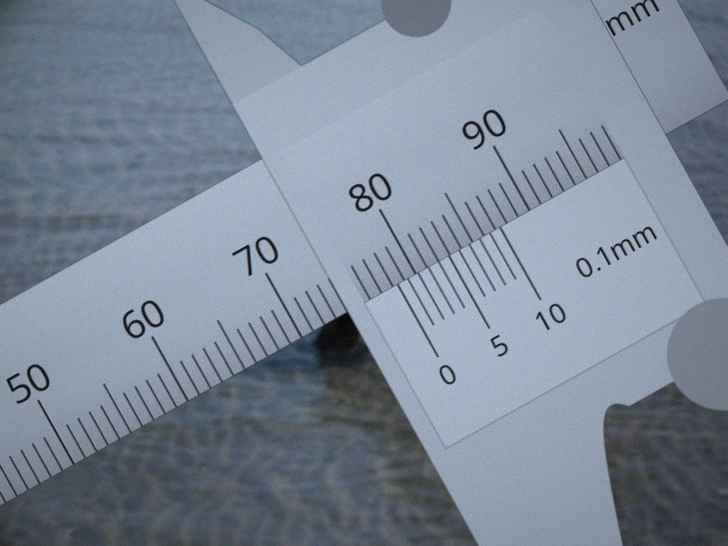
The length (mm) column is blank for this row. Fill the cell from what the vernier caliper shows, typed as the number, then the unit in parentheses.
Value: 78.4 (mm)
